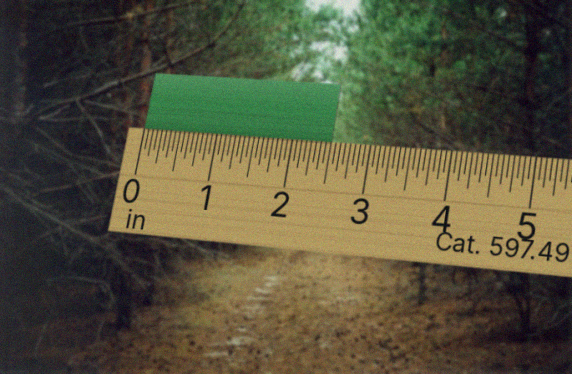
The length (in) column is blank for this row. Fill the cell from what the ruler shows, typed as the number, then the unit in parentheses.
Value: 2.5 (in)
